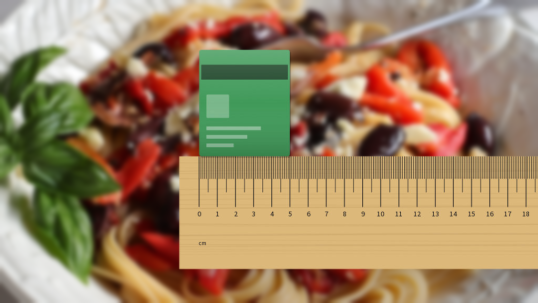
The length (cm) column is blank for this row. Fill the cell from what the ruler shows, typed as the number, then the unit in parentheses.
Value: 5 (cm)
